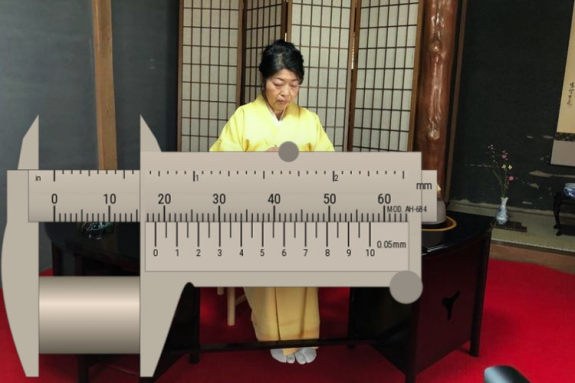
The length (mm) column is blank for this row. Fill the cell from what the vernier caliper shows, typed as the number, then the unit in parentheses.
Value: 18.4 (mm)
